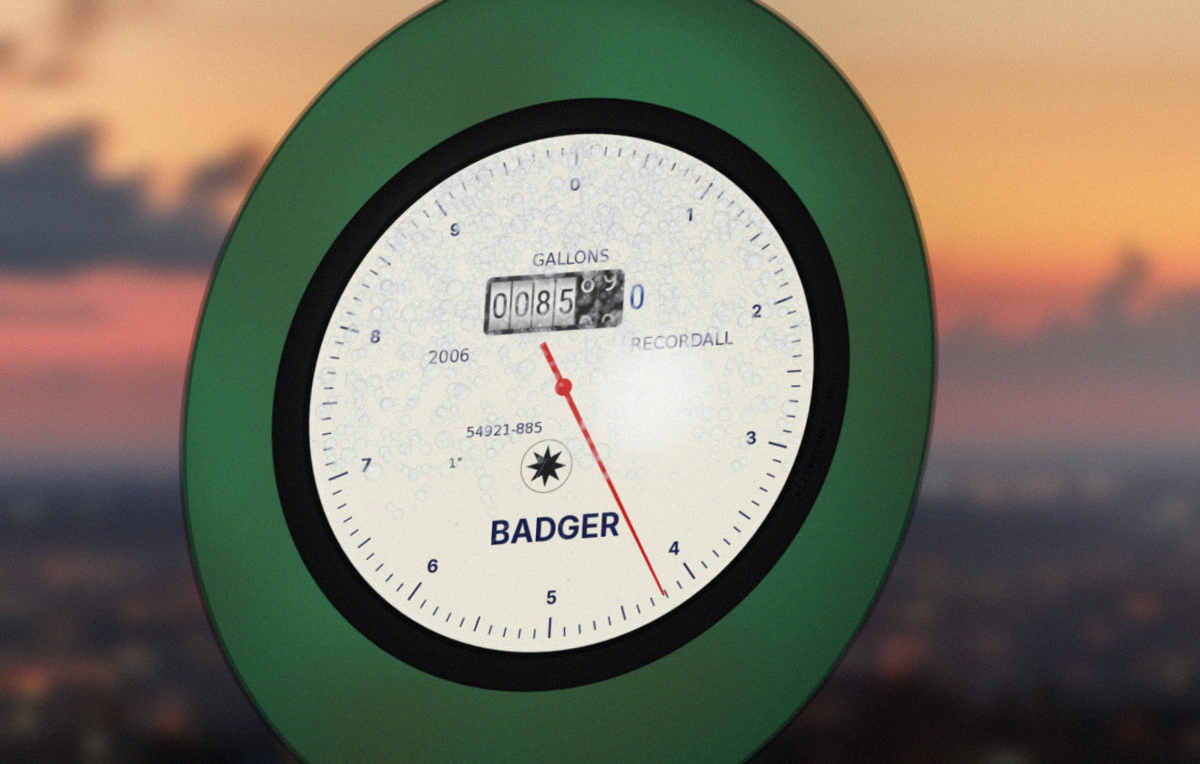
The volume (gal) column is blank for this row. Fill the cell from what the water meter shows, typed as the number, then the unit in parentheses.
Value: 85894.2 (gal)
